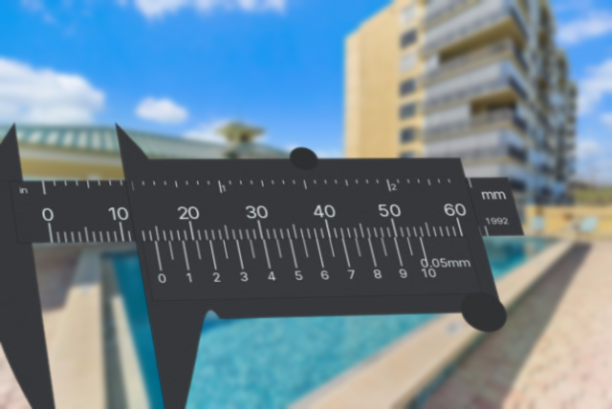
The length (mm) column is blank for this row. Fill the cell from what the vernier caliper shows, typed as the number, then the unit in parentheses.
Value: 14.6 (mm)
